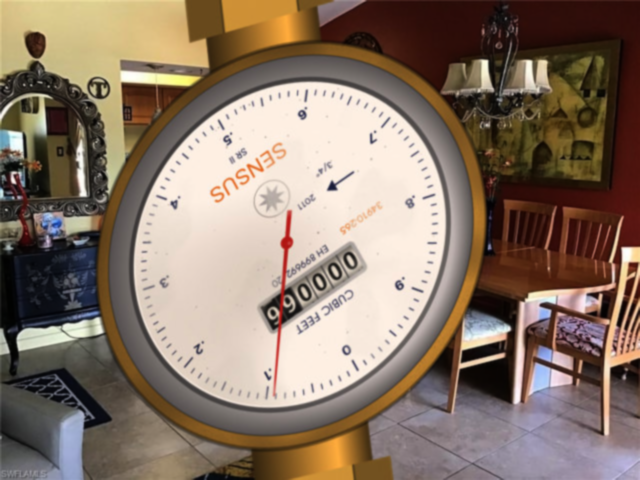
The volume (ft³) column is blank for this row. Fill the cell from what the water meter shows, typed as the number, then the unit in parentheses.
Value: 66.09 (ft³)
